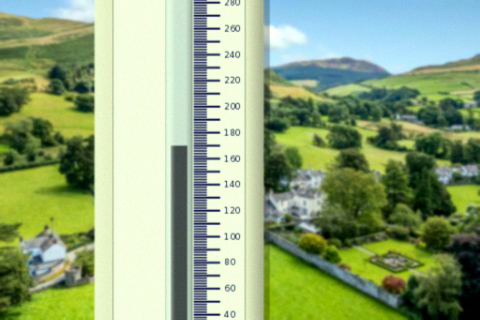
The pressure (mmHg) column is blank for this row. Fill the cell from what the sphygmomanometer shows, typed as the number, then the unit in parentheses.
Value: 170 (mmHg)
